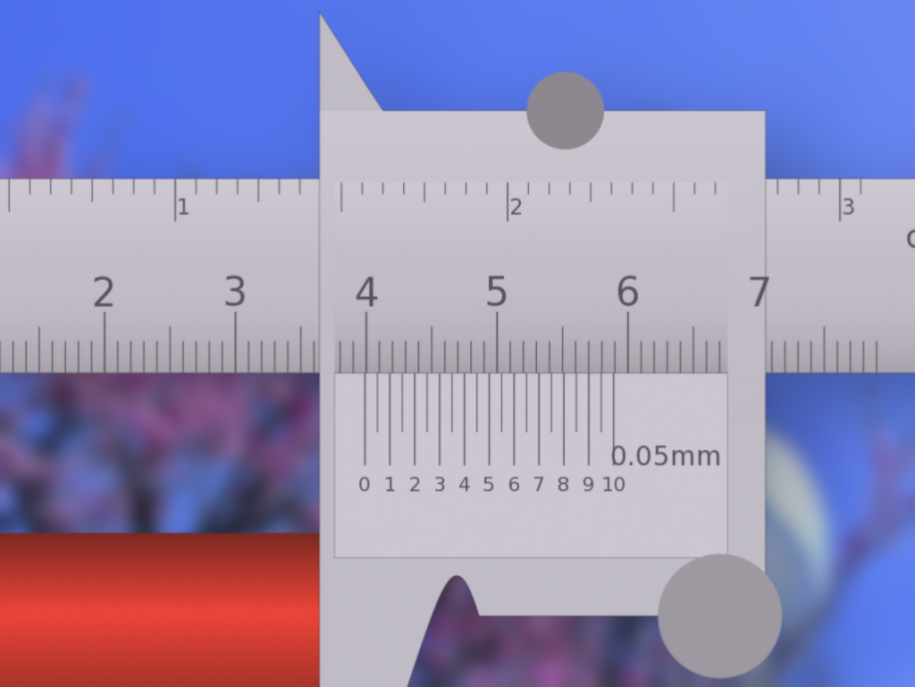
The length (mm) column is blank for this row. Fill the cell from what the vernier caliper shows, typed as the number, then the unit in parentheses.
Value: 39.9 (mm)
